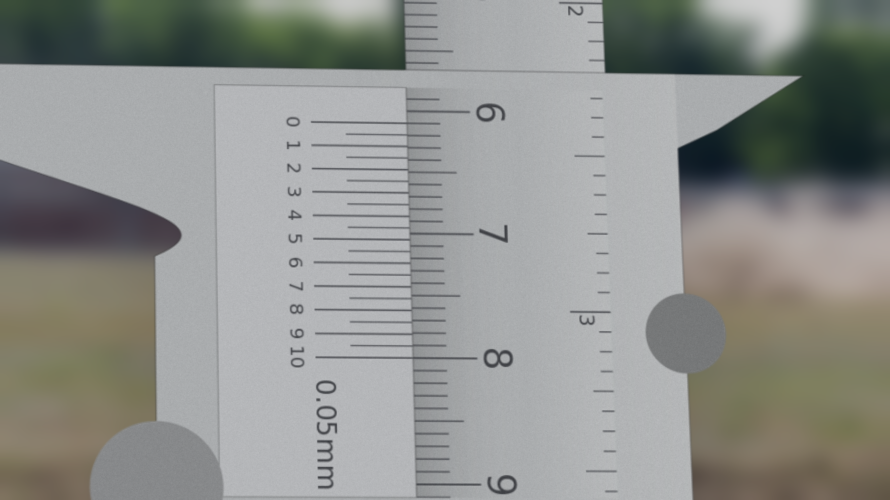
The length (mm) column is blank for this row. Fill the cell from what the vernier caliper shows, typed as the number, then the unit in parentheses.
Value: 61.0 (mm)
